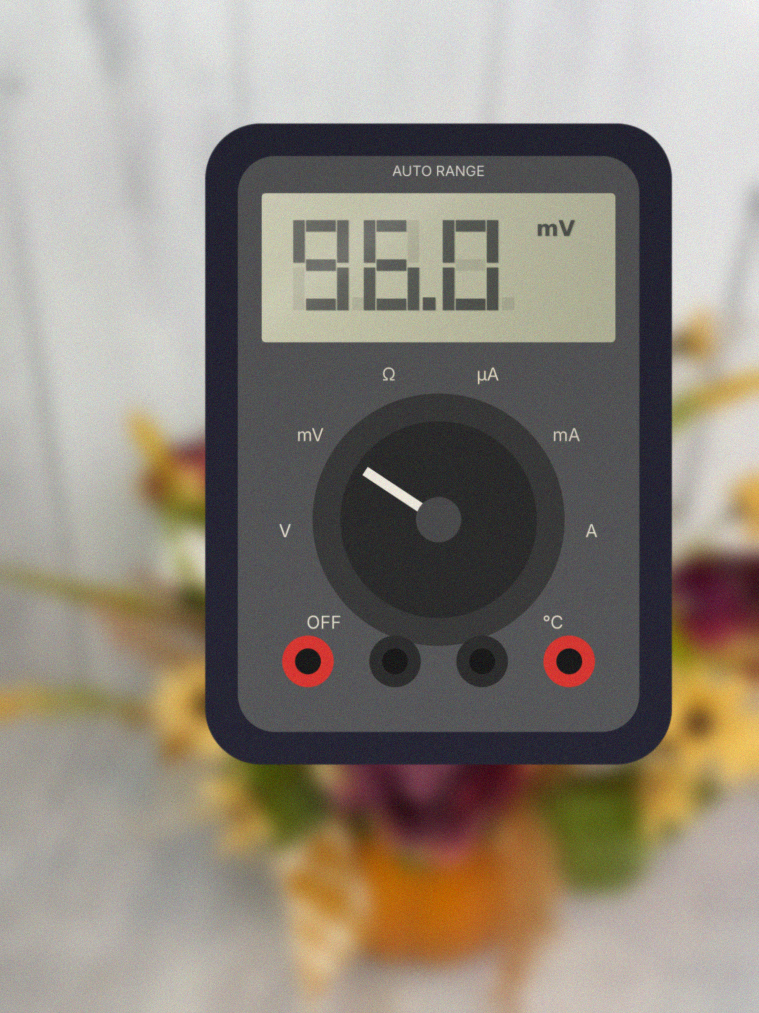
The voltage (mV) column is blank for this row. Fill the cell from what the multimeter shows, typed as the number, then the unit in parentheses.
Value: 96.0 (mV)
